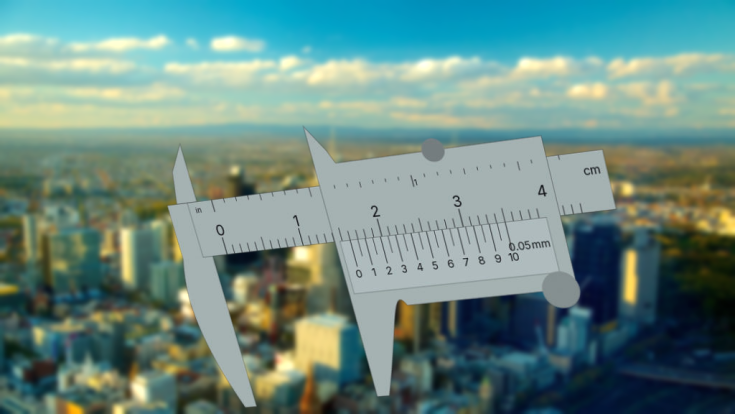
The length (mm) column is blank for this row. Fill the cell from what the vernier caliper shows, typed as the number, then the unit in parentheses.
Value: 16.0 (mm)
